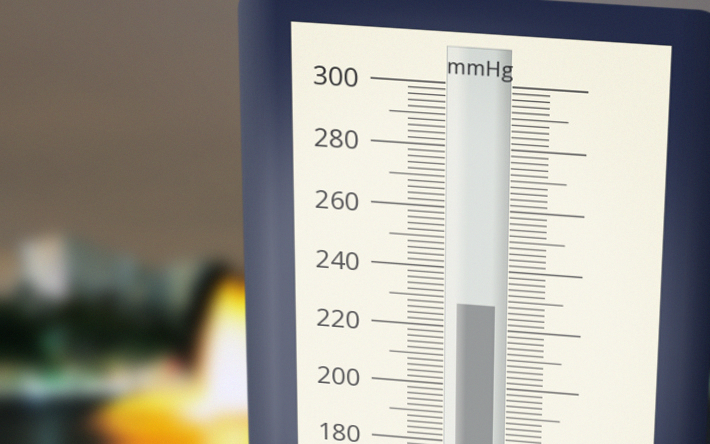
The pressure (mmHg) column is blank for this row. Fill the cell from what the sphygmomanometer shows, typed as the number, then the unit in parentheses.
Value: 228 (mmHg)
